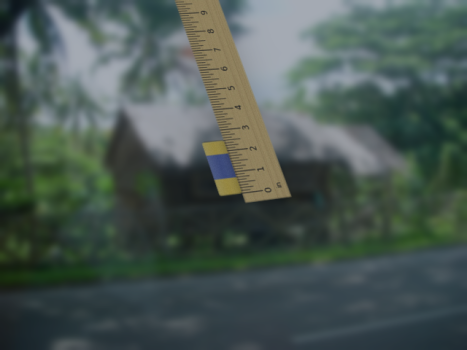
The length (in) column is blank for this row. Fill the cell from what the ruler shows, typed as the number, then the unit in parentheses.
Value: 2.5 (in)
